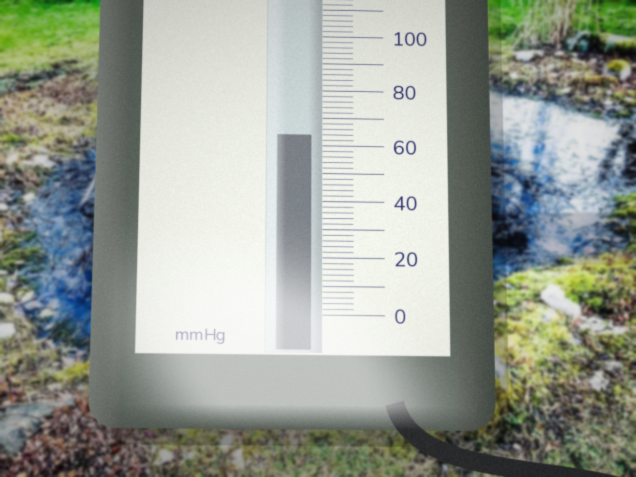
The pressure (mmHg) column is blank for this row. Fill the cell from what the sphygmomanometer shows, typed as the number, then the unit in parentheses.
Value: 64 (mmHg)
